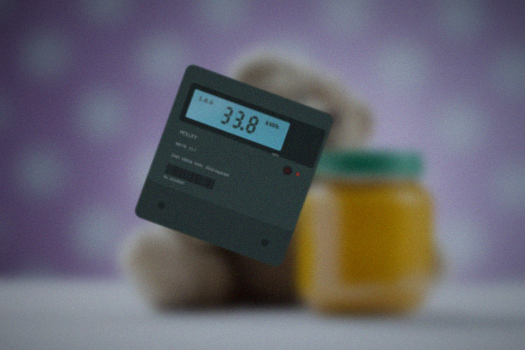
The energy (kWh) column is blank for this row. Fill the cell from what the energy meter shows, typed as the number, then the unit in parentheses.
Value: 33.8 (kWh)
